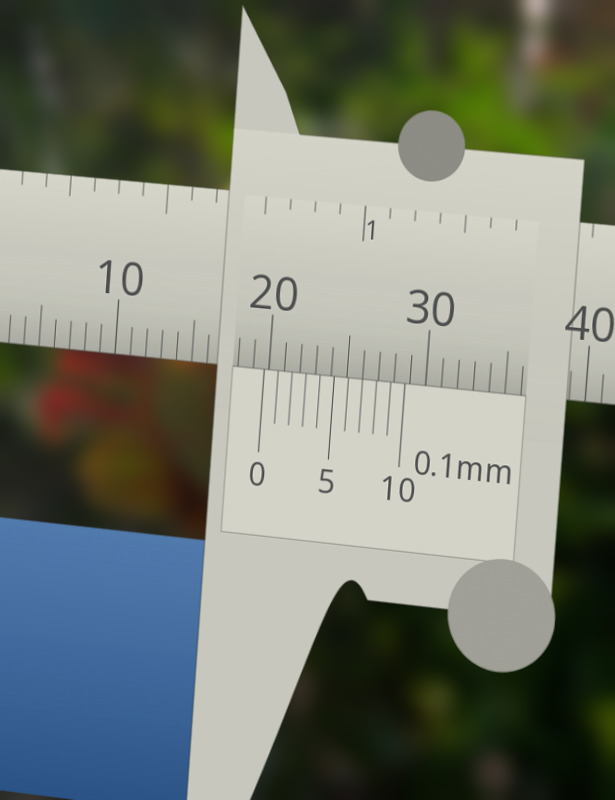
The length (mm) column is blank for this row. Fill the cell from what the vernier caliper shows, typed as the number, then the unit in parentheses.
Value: 19.7 (mm)
